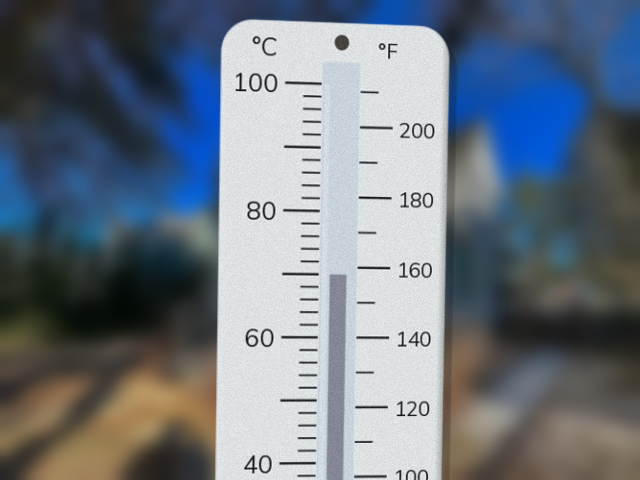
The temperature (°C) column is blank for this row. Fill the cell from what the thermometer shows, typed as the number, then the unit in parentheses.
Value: 70 (°C)
